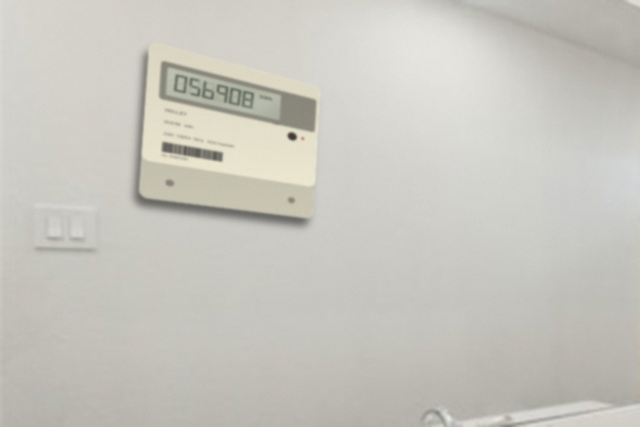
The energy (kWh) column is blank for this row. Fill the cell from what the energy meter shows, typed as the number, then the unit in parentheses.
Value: 56908 (kWh)
